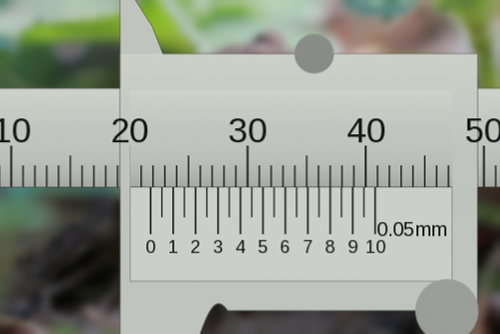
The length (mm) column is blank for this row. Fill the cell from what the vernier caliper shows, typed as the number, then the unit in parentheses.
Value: 21.8 (mm)
